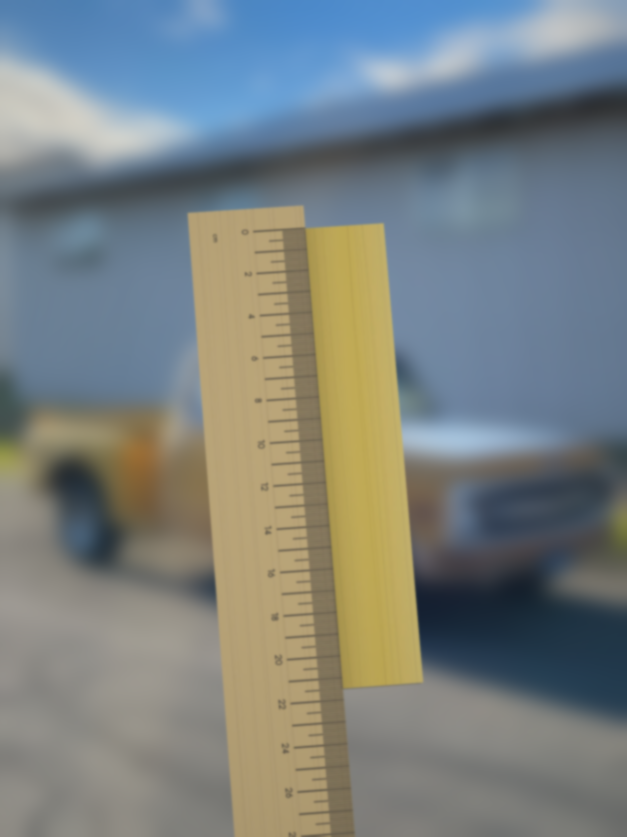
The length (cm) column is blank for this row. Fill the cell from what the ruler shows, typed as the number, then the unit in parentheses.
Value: 21.5 (cm)
